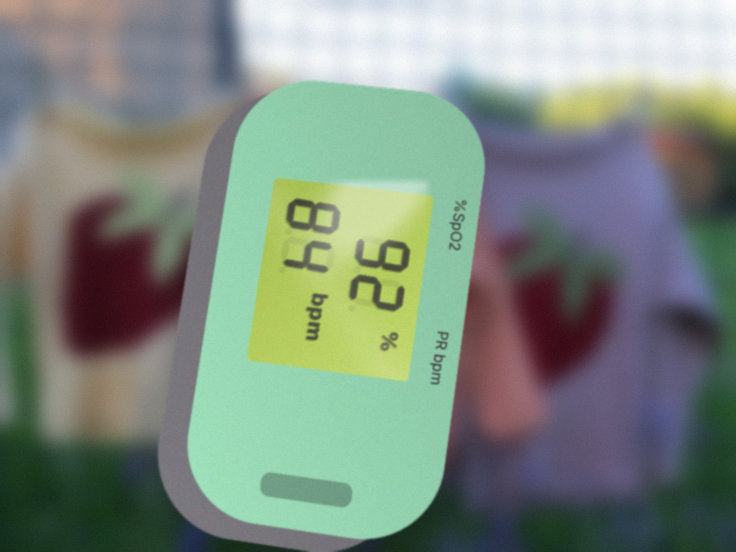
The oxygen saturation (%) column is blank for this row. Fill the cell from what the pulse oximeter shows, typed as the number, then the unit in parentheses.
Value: 92 (%)
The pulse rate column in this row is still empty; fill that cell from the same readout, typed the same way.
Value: 84 (bpm)
